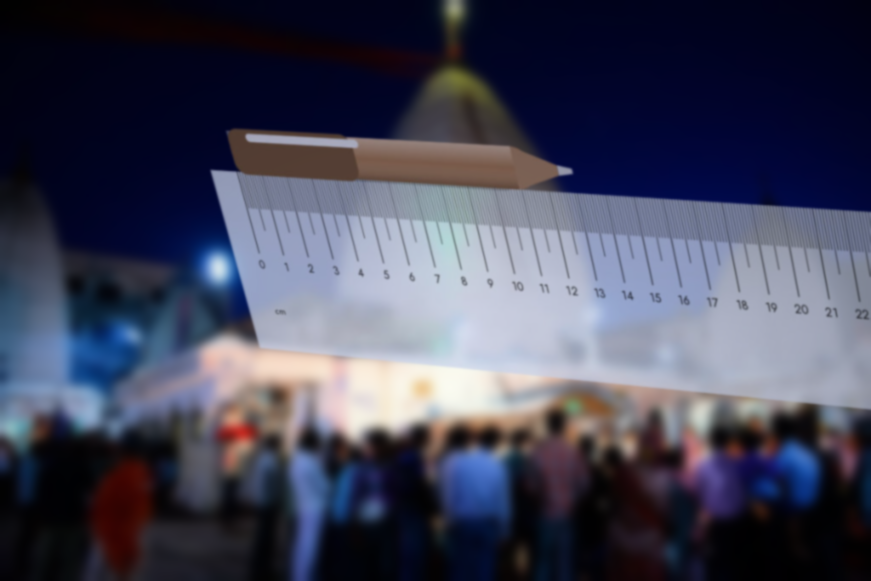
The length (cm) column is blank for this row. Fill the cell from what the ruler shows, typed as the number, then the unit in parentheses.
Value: 13 (cm)
